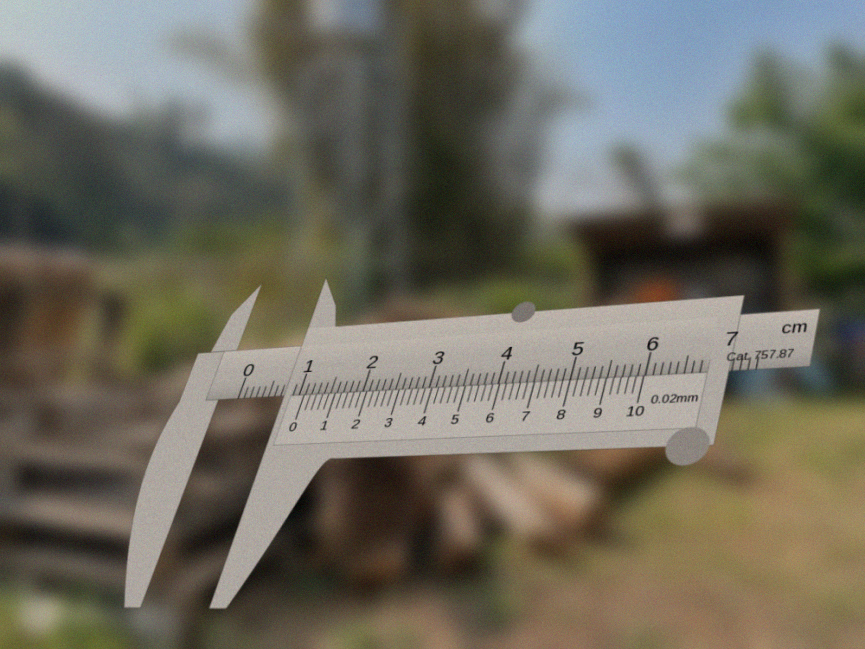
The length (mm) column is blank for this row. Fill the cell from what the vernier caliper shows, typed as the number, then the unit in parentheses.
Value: 10.8 (mm)
